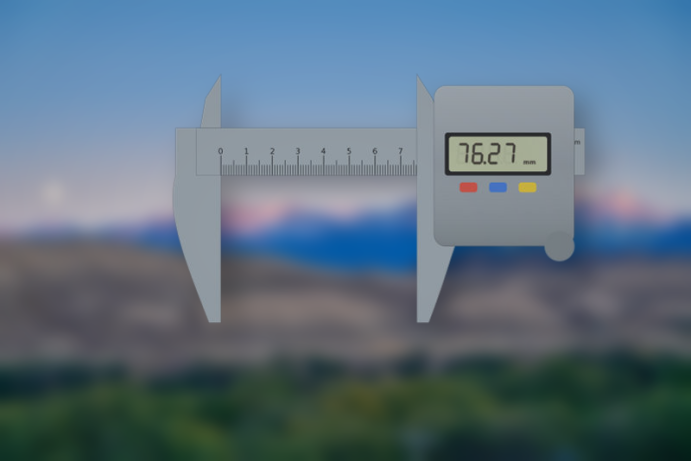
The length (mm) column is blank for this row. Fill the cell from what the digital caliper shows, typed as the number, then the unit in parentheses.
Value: 76.27 (mm)
